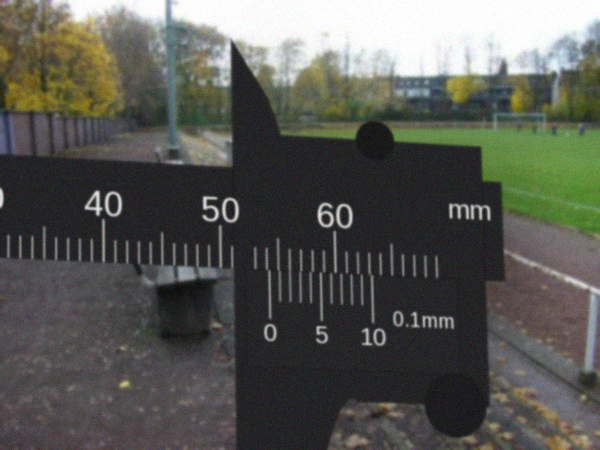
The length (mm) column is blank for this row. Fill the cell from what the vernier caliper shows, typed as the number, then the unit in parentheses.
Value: 54.2 (mm)
